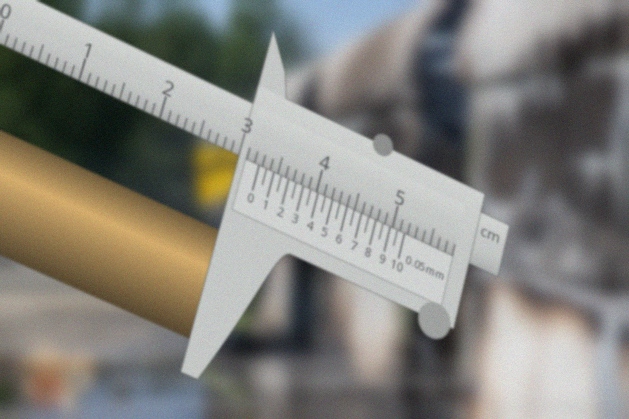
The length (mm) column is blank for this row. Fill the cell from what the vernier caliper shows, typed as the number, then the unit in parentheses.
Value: 32.6 (mm)
